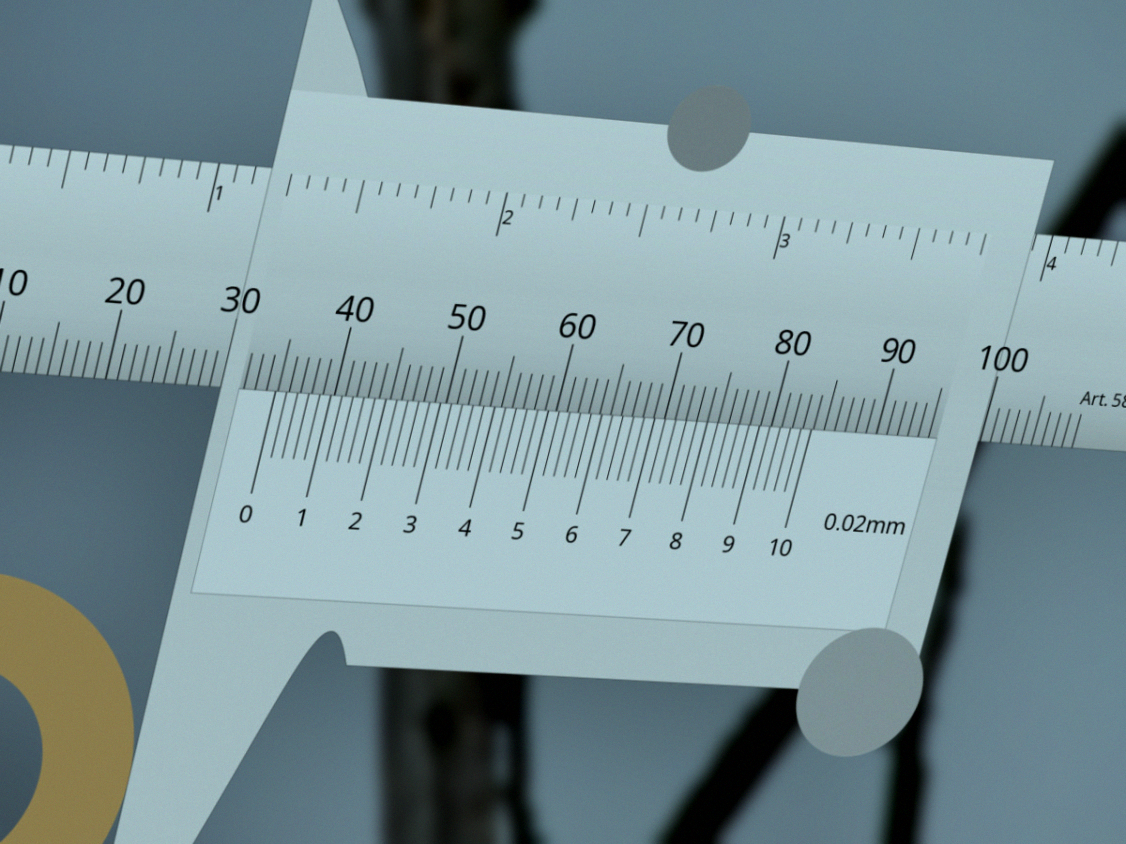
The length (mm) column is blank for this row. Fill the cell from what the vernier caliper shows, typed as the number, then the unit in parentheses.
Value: 34.8 (mm)
